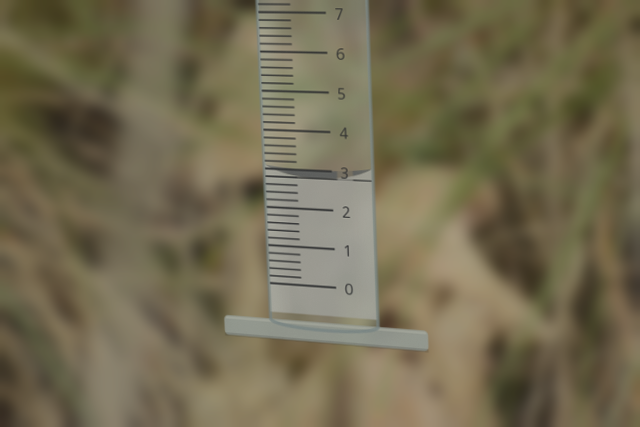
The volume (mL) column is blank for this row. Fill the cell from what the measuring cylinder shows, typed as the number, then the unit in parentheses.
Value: 2.8 (mL)
